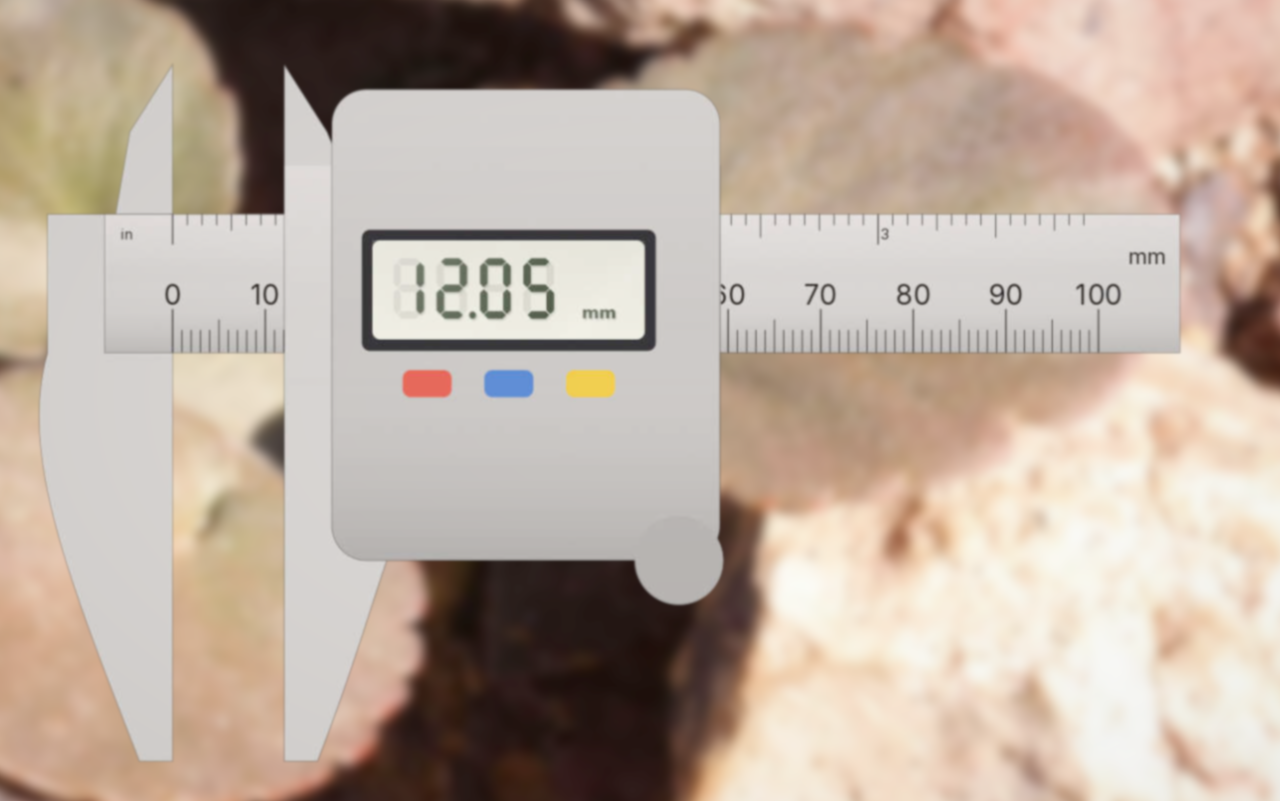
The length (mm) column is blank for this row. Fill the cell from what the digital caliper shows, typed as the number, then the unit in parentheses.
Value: 12.05 (mm)
